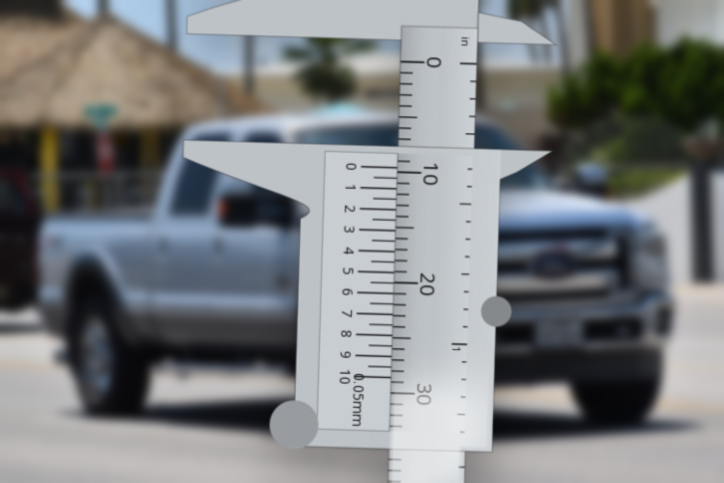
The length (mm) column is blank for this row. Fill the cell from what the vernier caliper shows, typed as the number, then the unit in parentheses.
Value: 9.6 (mm)
